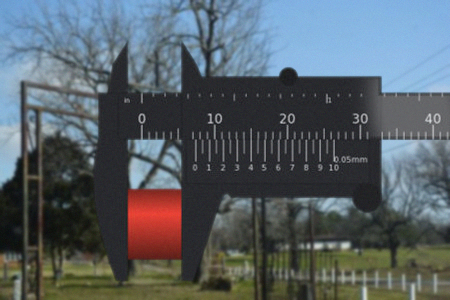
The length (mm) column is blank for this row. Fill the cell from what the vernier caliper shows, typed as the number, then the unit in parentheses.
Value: 7.4 (mm)
